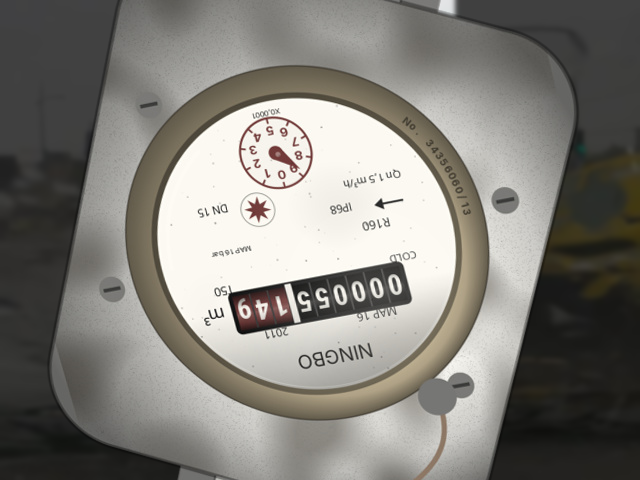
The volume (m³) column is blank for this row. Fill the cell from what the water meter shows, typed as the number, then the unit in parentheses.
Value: 55.1488 (m³)
